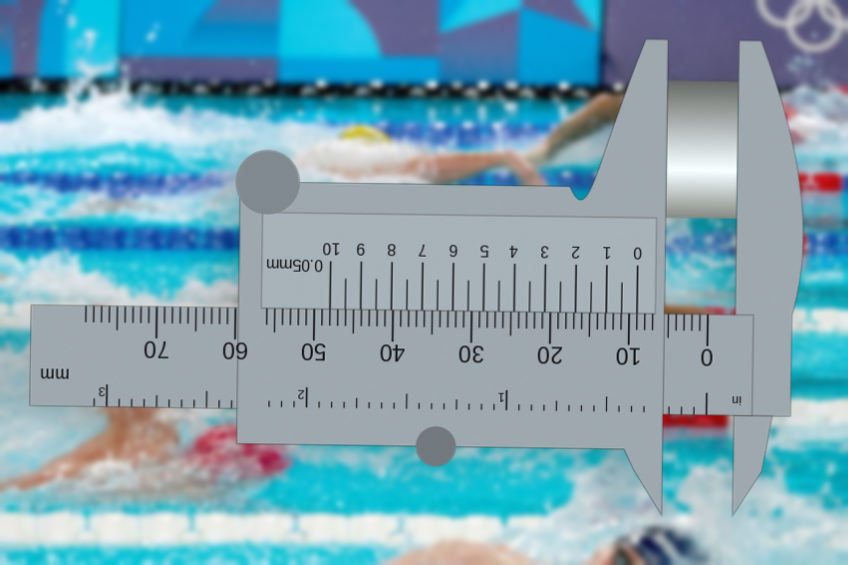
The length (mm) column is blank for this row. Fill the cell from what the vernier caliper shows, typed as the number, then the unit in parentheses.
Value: 9.0 (mm)
